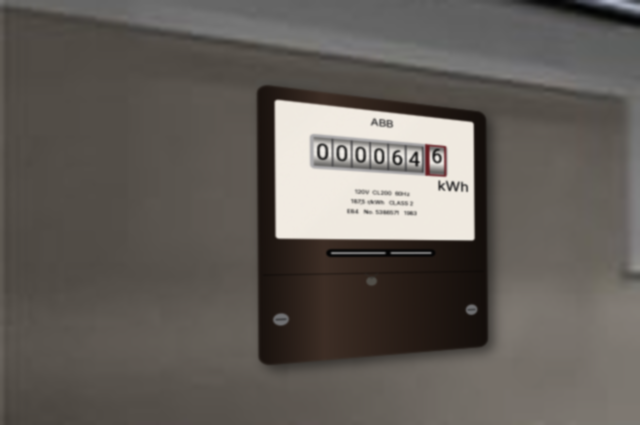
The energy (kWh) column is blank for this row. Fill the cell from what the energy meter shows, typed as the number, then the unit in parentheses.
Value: 64.6 (kWh)
